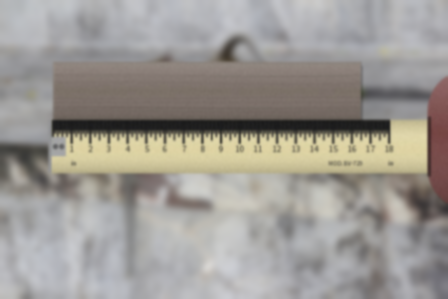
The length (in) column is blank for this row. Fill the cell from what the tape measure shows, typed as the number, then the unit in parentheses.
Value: 16.5 (in)
